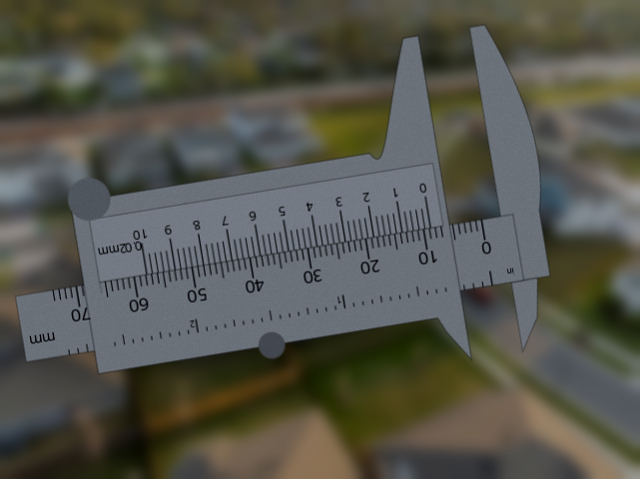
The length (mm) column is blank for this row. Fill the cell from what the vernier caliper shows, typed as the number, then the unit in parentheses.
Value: 8.8 (mm)
